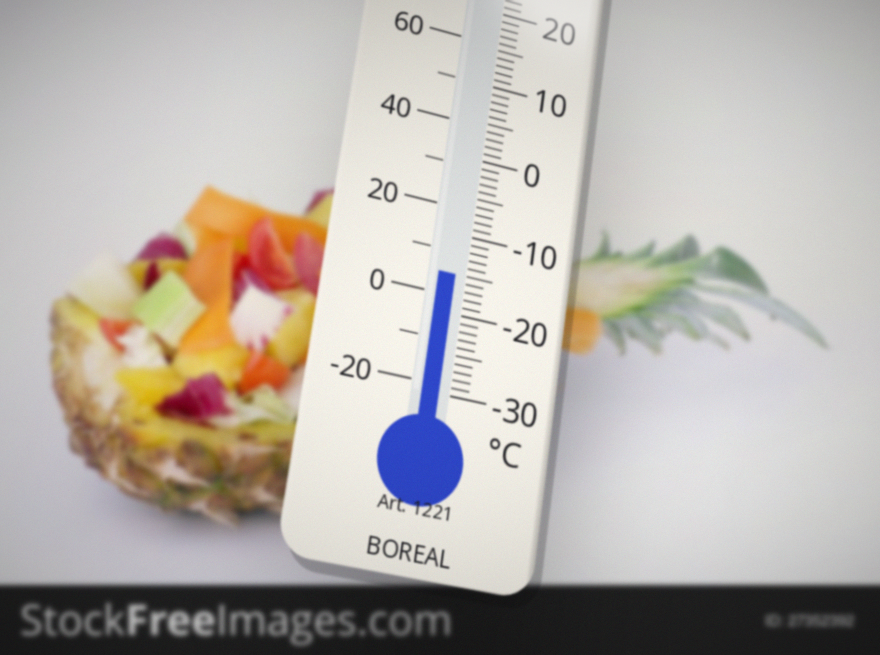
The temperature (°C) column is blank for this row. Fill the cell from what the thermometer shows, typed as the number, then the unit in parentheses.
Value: -15 (°C)
